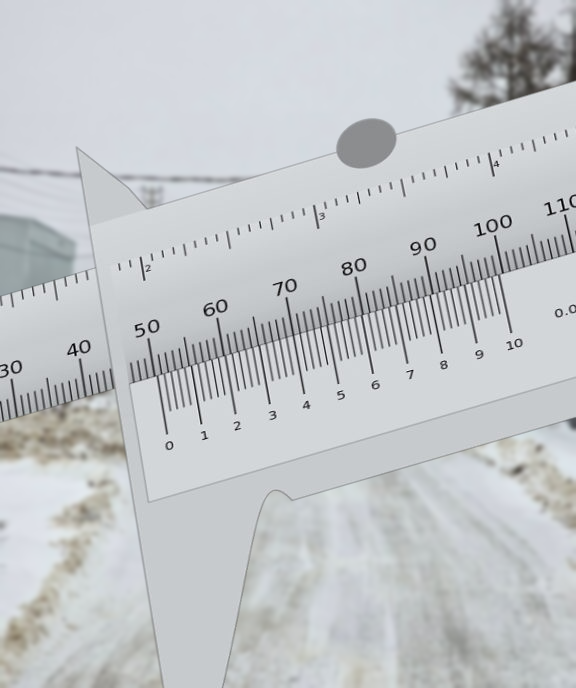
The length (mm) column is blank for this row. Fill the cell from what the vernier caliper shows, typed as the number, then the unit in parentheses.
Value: 50.4 (mm)
